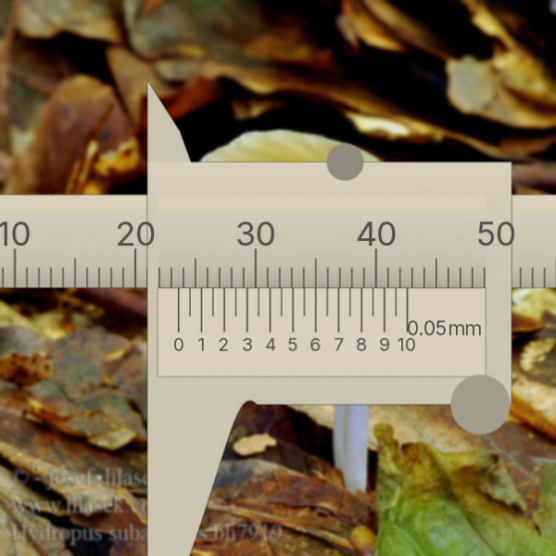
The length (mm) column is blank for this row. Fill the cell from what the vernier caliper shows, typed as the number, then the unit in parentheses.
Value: 23.6 (mm)
